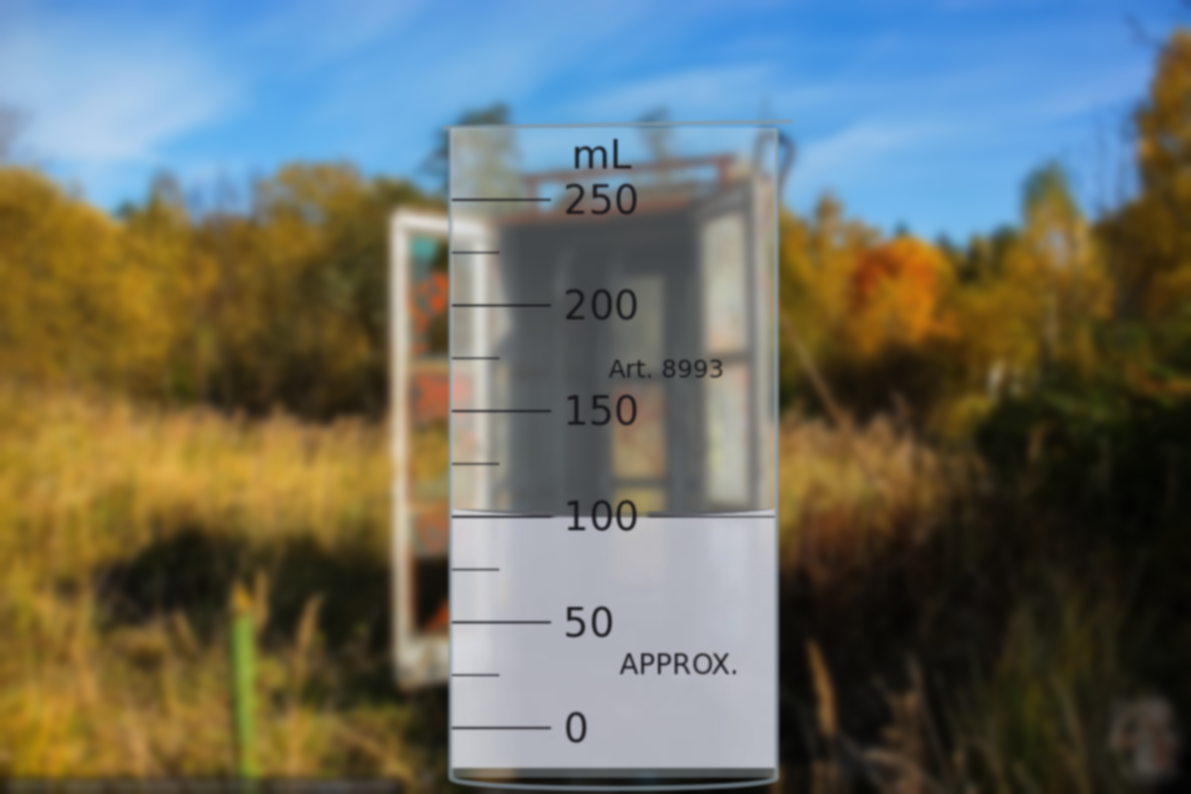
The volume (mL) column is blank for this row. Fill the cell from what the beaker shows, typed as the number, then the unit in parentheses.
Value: 100 (mL)
